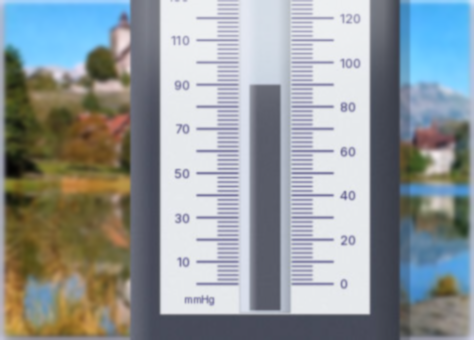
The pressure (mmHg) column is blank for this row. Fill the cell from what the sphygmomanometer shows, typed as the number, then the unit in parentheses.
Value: 90 (mmHg)
